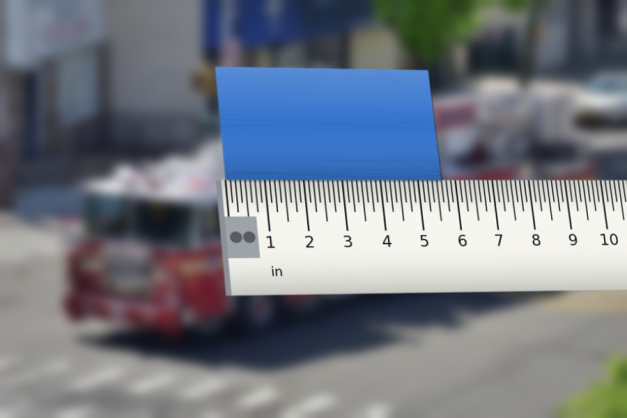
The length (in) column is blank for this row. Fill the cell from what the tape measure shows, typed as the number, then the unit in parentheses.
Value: 5.625 (in)
